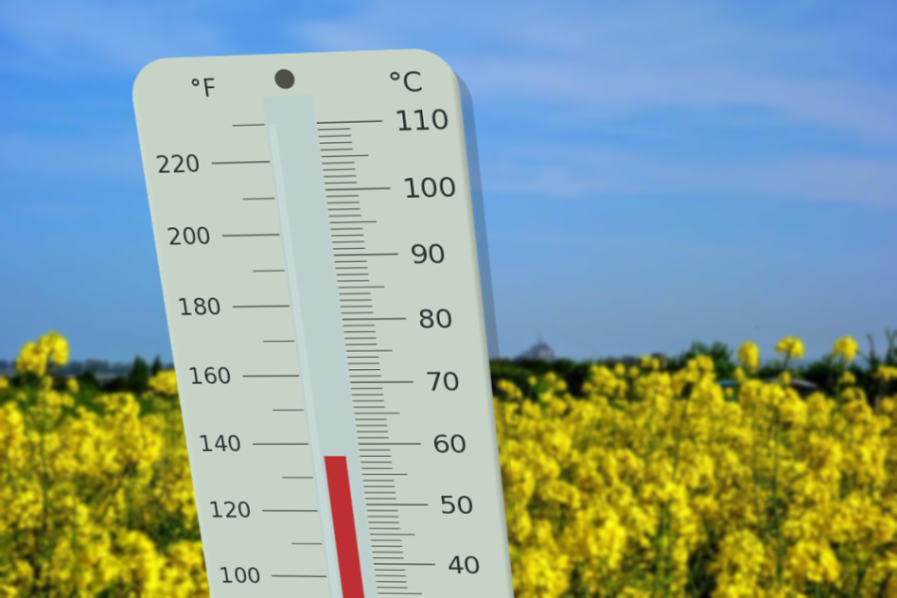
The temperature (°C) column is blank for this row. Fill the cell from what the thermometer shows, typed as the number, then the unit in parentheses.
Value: 58 (°C)
